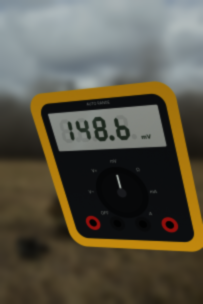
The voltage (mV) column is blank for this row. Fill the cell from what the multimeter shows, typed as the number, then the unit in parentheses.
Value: 148.6 (mV)
